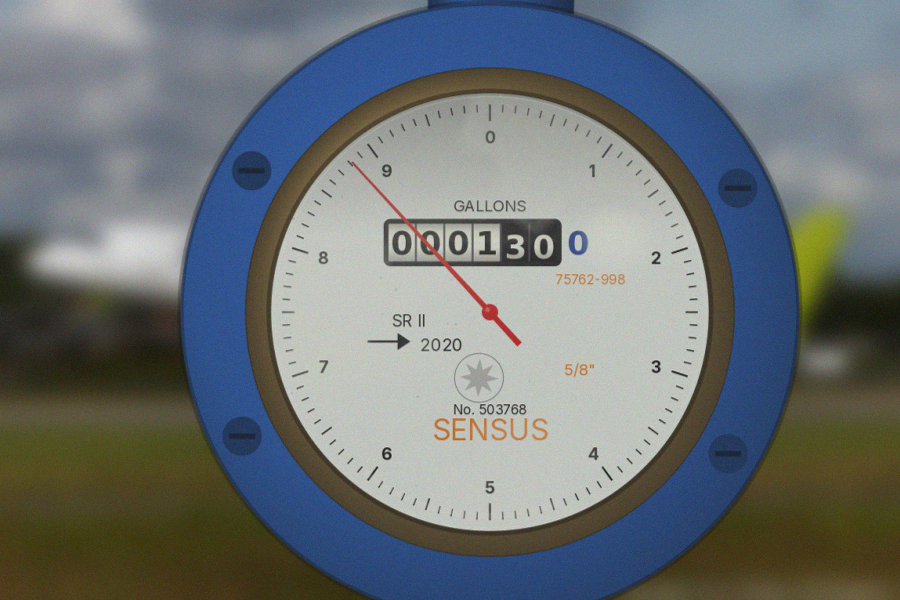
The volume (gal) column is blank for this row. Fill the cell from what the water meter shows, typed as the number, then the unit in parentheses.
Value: 1298.8 (gal)
